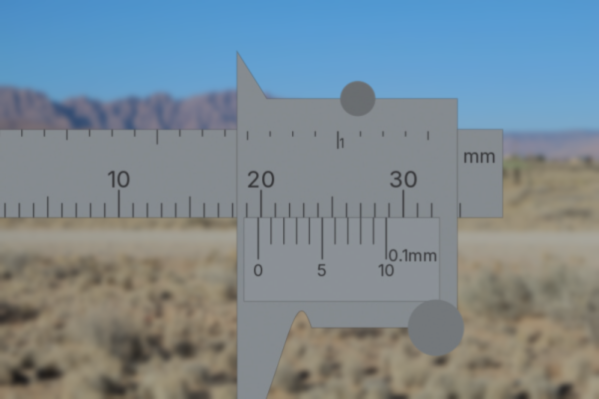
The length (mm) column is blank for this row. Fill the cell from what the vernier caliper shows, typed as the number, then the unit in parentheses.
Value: 19.8 (mm)
